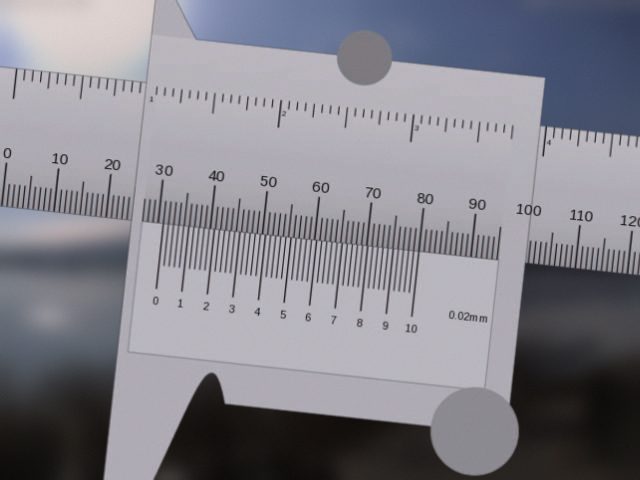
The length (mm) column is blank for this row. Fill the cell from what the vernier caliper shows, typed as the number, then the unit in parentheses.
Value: 31.0 (mm)
